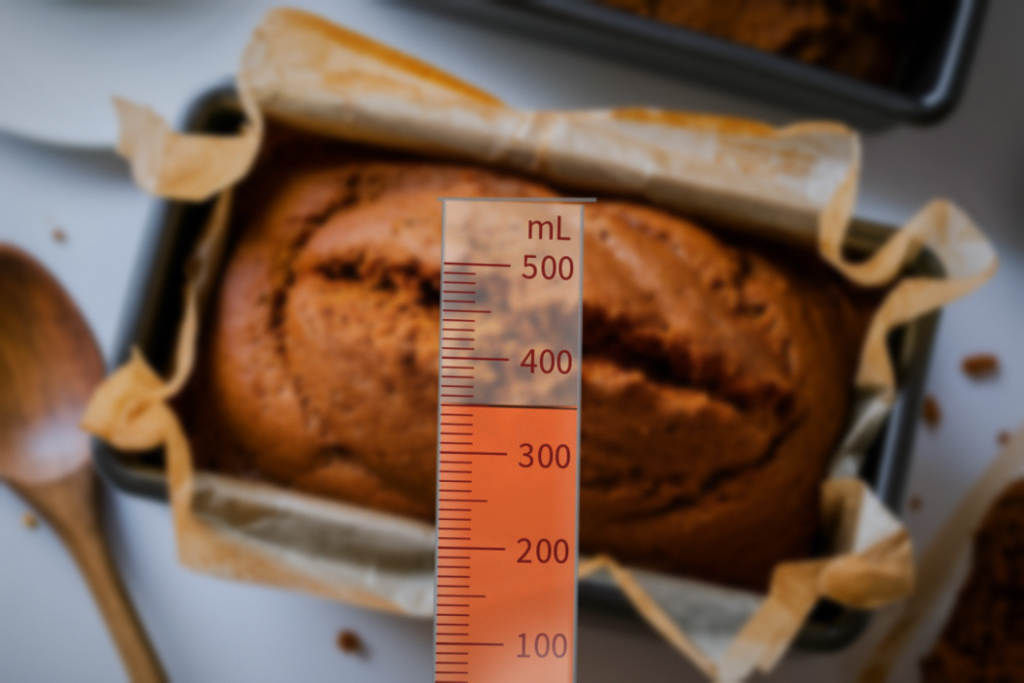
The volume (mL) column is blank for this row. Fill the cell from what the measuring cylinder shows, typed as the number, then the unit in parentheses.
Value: 350 (mL)
